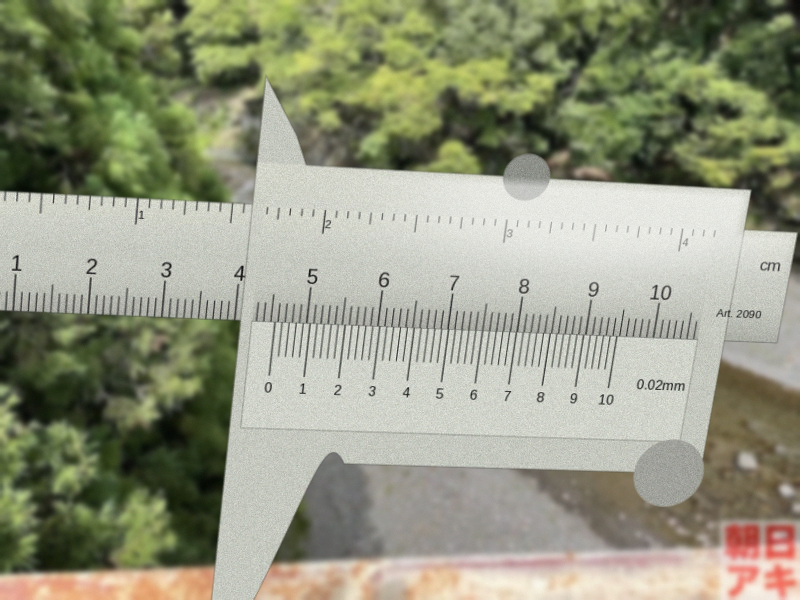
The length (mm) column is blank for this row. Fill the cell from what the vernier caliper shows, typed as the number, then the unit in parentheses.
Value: 45.6 (mm)
